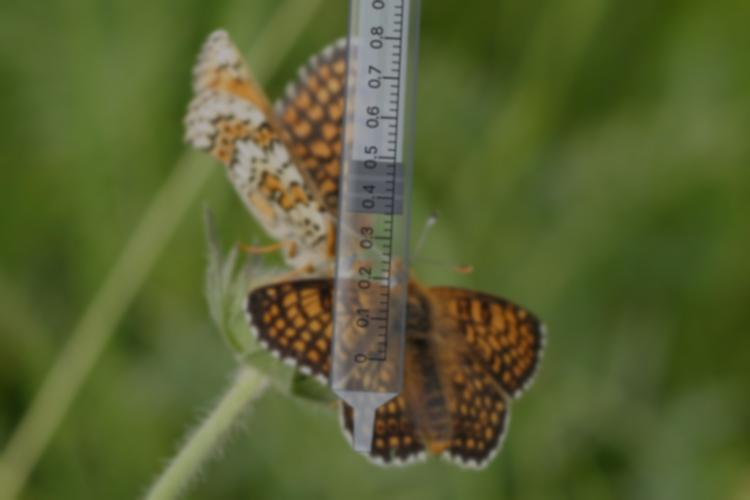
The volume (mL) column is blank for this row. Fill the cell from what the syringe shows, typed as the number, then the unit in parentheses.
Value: 0.36 (mL)
